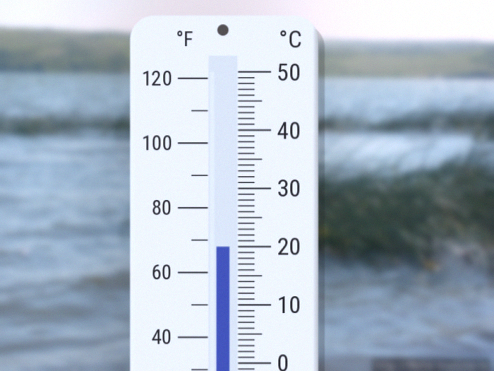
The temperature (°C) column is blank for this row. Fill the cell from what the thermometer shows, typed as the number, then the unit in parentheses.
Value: 20 (°C)
